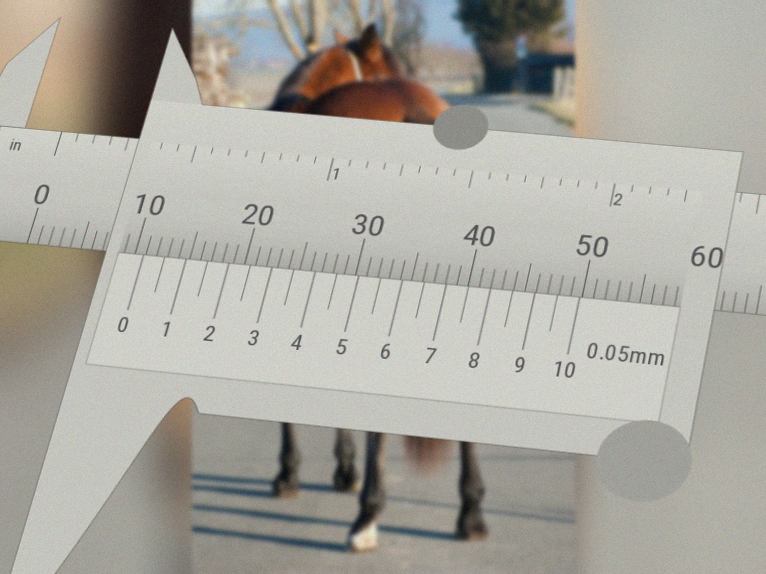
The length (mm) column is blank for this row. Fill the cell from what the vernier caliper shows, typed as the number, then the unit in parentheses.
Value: 10.8 (mm)
